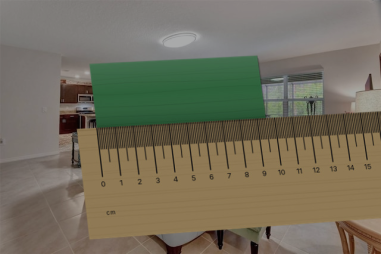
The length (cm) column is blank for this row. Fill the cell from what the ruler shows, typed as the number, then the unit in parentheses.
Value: 9.5 (cm)
